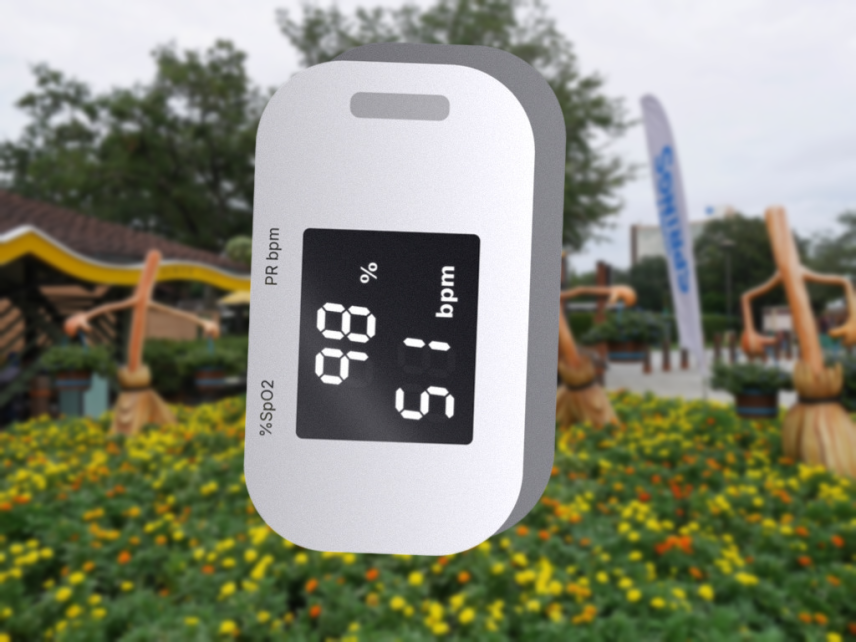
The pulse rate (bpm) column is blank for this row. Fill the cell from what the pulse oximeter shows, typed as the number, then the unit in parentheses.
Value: 51 (bpm)
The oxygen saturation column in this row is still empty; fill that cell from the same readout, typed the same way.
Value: 98 (%)
